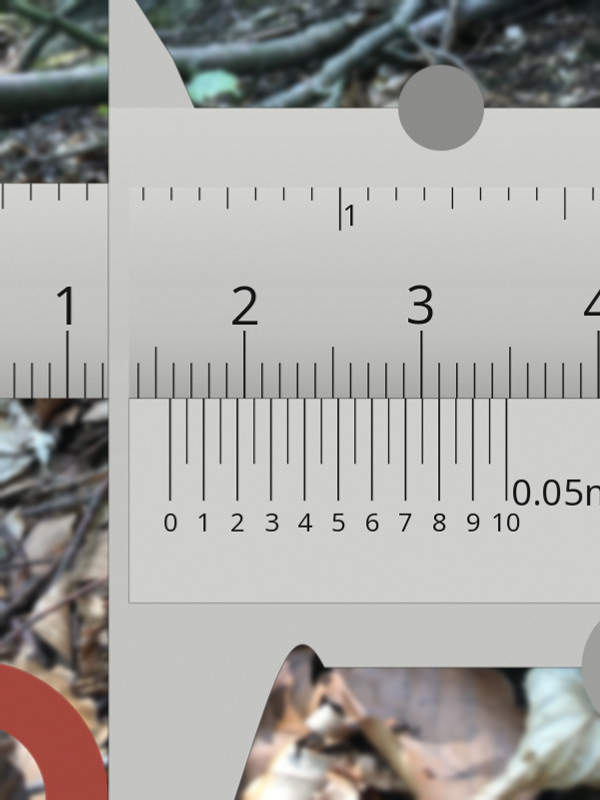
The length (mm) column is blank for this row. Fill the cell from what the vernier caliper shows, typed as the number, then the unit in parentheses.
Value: 15.8 (mm)
